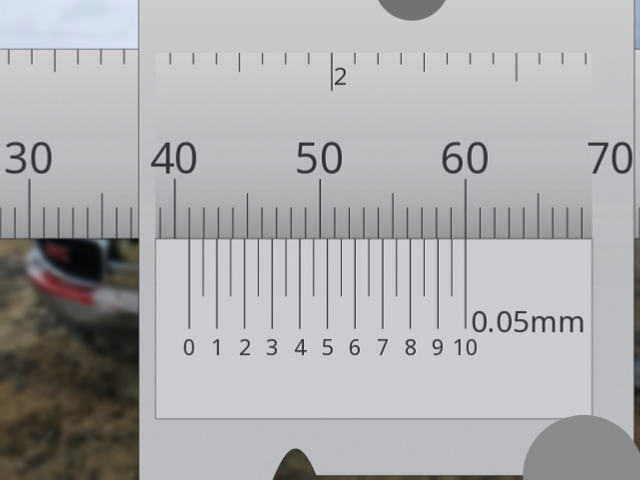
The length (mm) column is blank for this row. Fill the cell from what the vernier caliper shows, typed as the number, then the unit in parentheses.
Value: 41.0 (mm)
